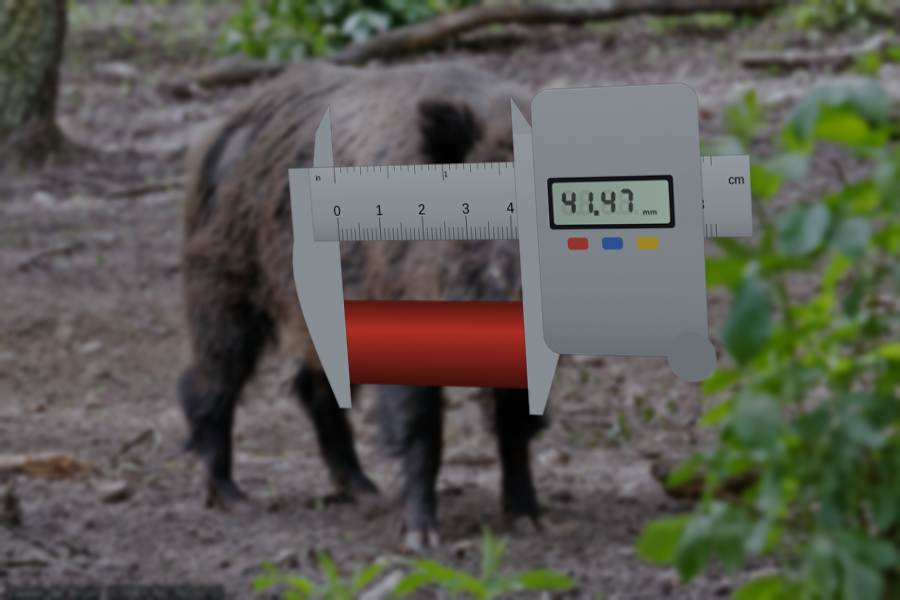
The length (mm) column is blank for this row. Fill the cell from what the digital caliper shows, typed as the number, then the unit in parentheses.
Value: 41.47 (mm)
